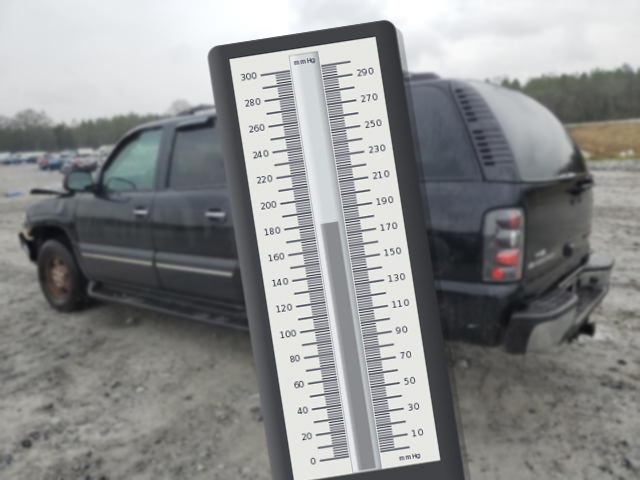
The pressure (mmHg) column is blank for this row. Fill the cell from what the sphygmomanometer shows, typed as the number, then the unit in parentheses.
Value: 180 (mmHg)
